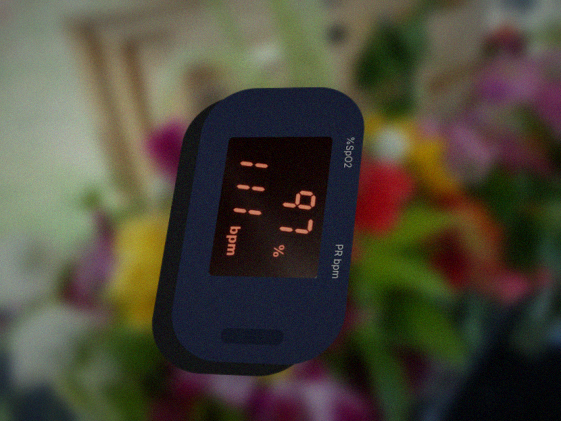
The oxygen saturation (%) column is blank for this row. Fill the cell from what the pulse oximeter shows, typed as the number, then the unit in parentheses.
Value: 97 (%)
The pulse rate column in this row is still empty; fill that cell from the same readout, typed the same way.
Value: 111 (bpm)
